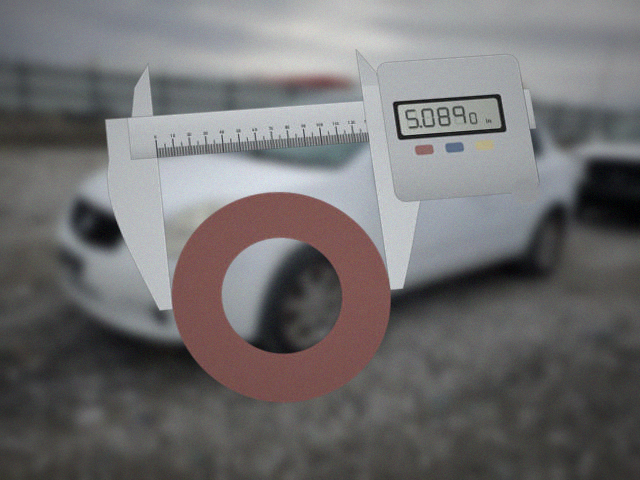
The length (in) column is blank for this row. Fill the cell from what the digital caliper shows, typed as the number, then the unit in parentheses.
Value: 5.0890 (in)
